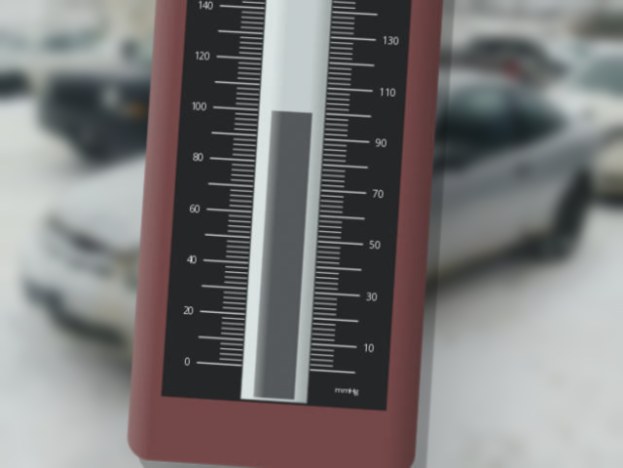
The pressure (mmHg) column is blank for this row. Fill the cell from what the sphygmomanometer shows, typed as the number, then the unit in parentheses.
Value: 100 (mmHg)
